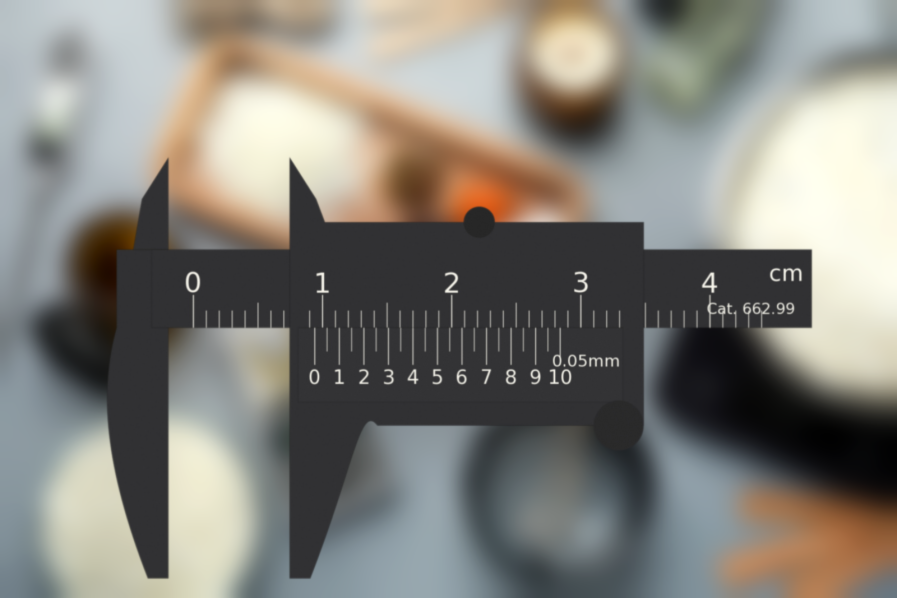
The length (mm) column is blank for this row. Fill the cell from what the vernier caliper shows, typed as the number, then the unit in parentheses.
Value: 9.4 (mm)
